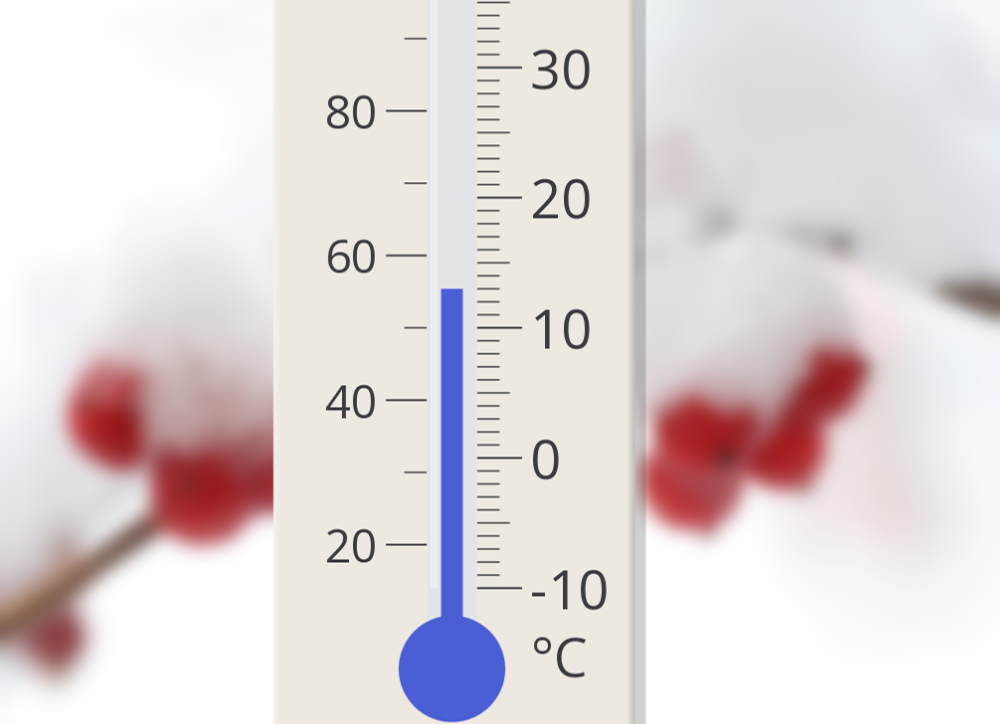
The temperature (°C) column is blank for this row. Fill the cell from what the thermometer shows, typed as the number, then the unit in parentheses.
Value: 13 (°C)
